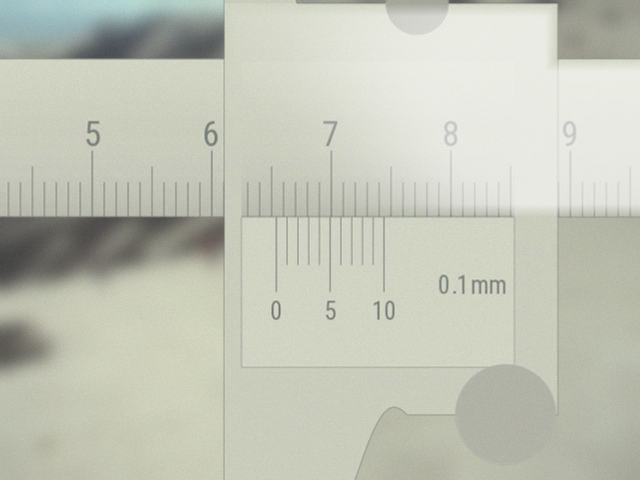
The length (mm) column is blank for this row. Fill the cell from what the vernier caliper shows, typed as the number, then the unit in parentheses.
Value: 65.4 (mm)
